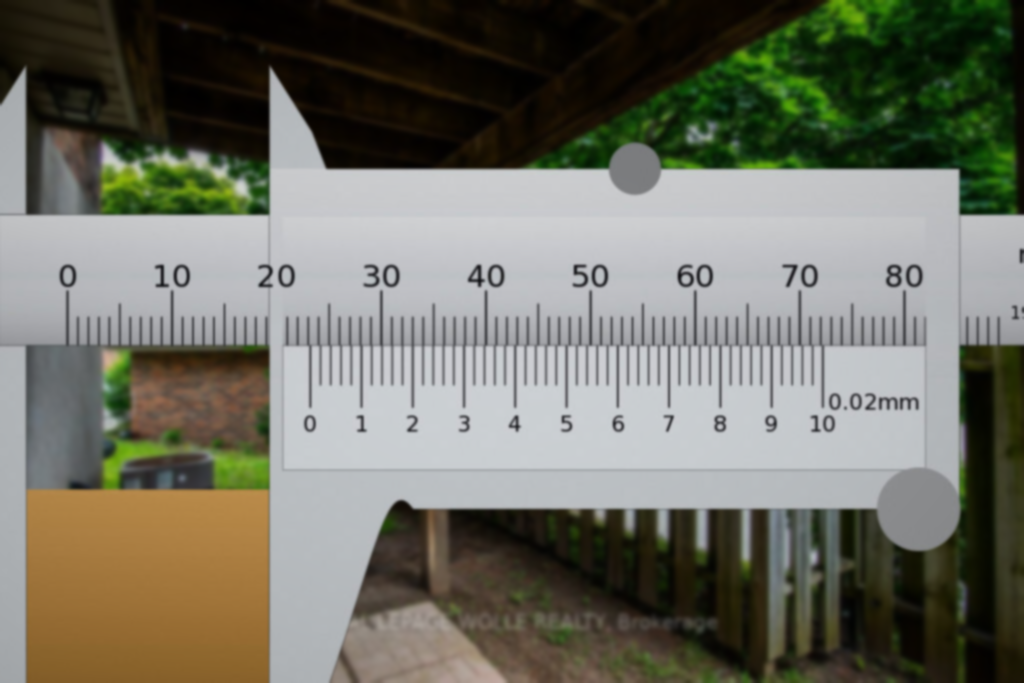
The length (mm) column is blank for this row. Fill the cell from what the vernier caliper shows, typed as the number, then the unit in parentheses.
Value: 23.2 (mm)
